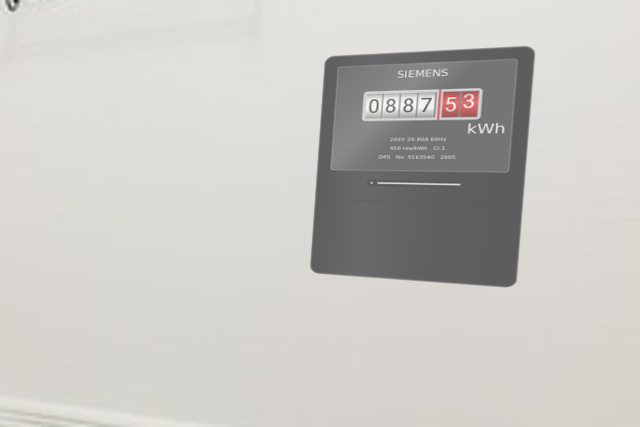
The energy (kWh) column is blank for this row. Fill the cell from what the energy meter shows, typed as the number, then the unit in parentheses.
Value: 887.53 (kWh)
